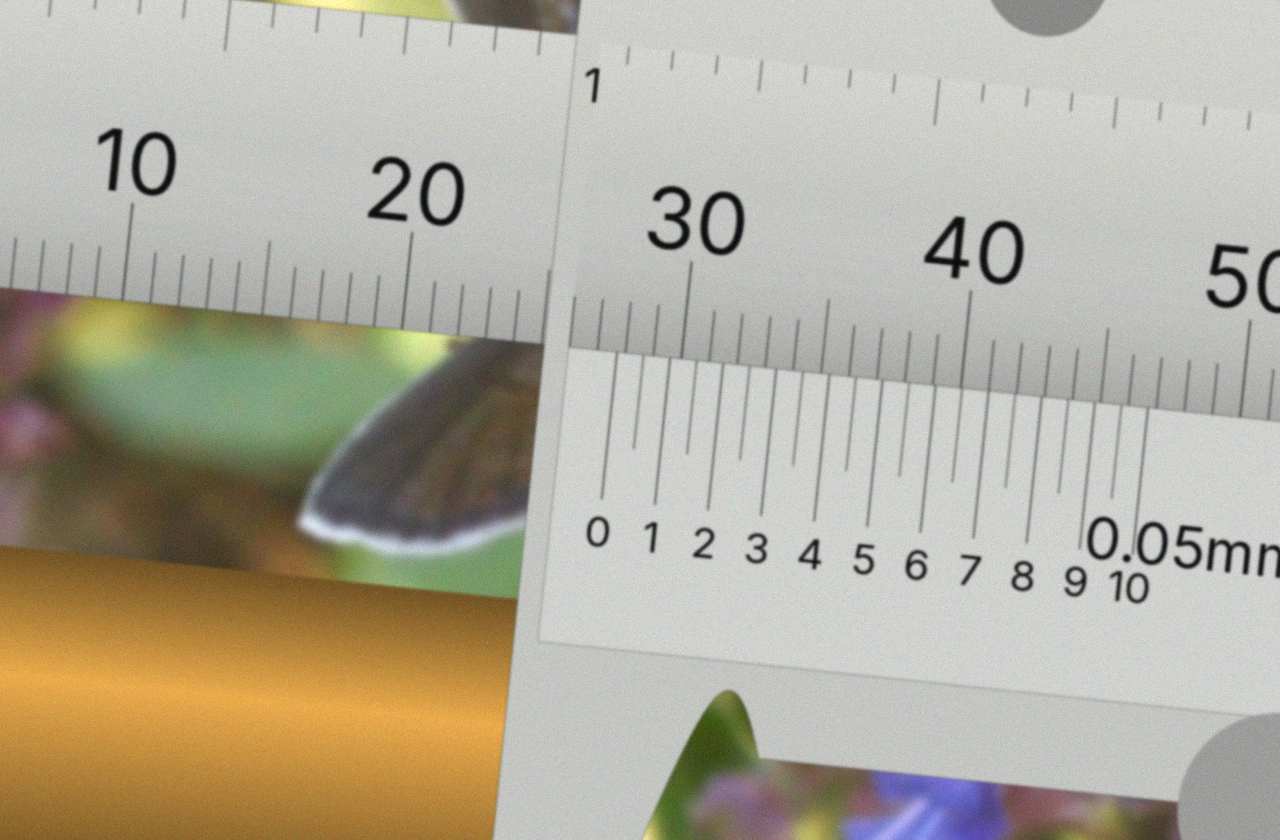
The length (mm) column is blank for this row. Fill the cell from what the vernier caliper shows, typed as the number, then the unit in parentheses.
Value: 27.7 (mm)
